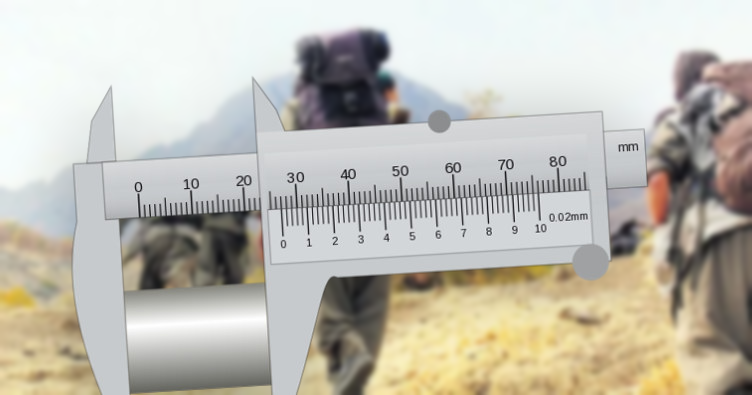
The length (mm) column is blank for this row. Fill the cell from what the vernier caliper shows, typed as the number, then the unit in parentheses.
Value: 27.0 (mm)
